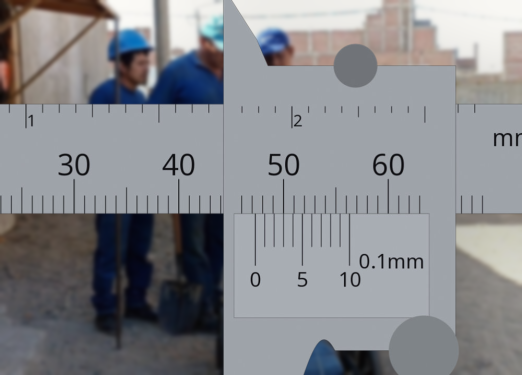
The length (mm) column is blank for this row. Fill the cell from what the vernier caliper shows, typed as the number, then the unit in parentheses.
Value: 47.3 (mm)
